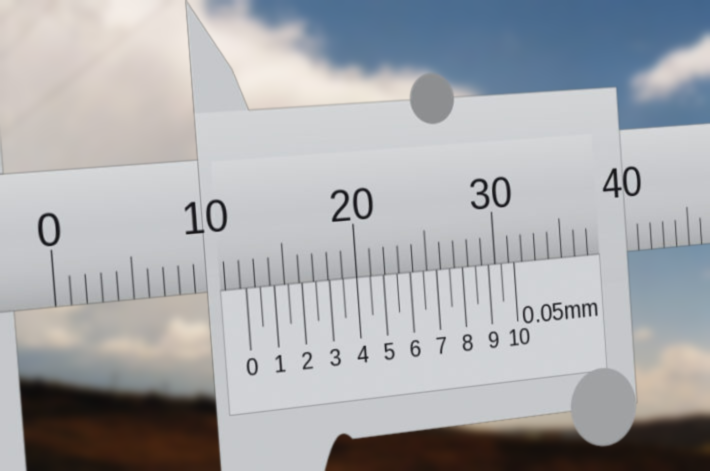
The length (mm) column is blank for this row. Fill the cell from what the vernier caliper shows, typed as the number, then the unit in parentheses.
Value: 12.4 (mm)
